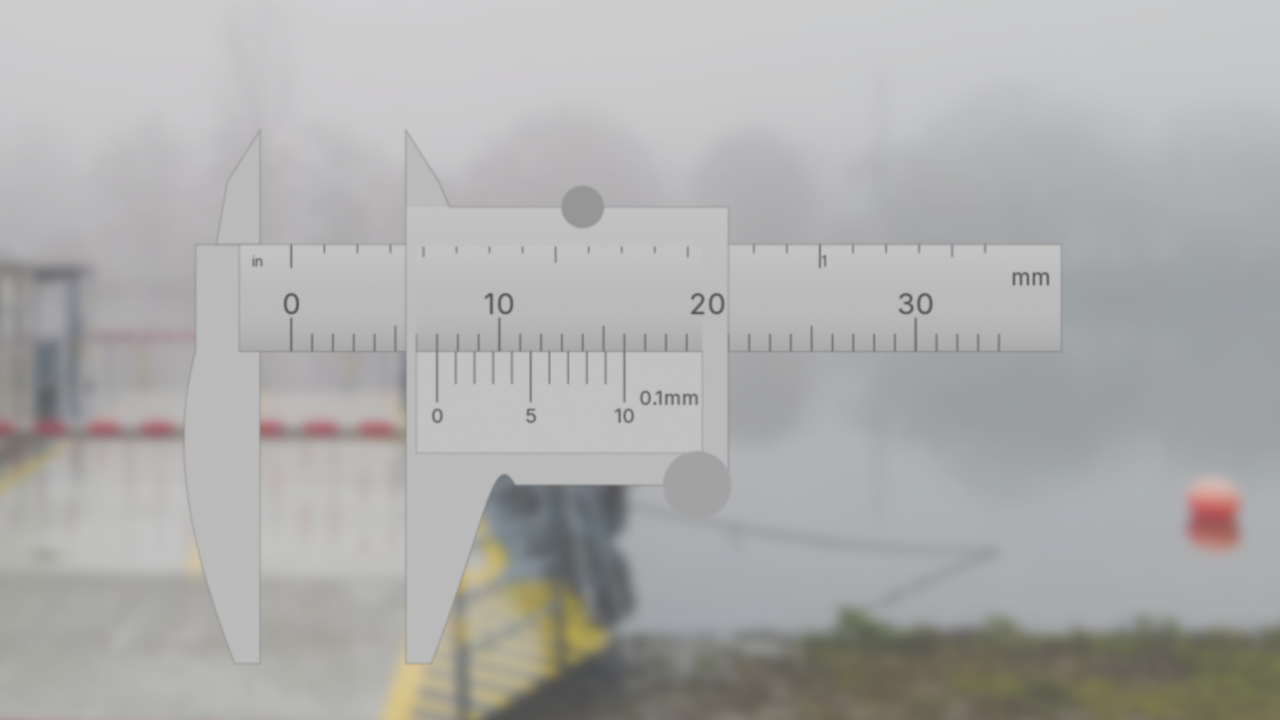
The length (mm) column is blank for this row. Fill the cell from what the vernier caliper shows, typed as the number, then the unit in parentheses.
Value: 7.0 (mm)
